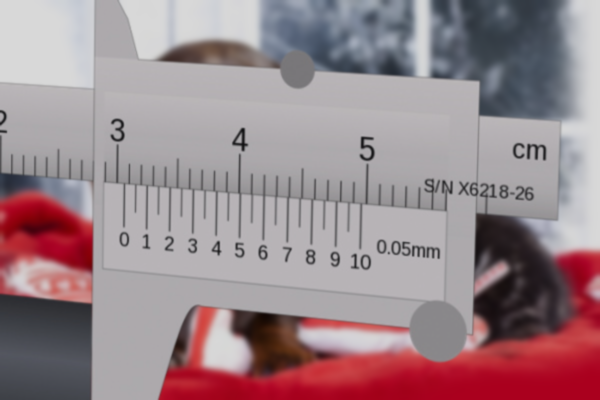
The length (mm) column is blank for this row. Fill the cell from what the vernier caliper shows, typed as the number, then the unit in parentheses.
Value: 30.6 (mm)
